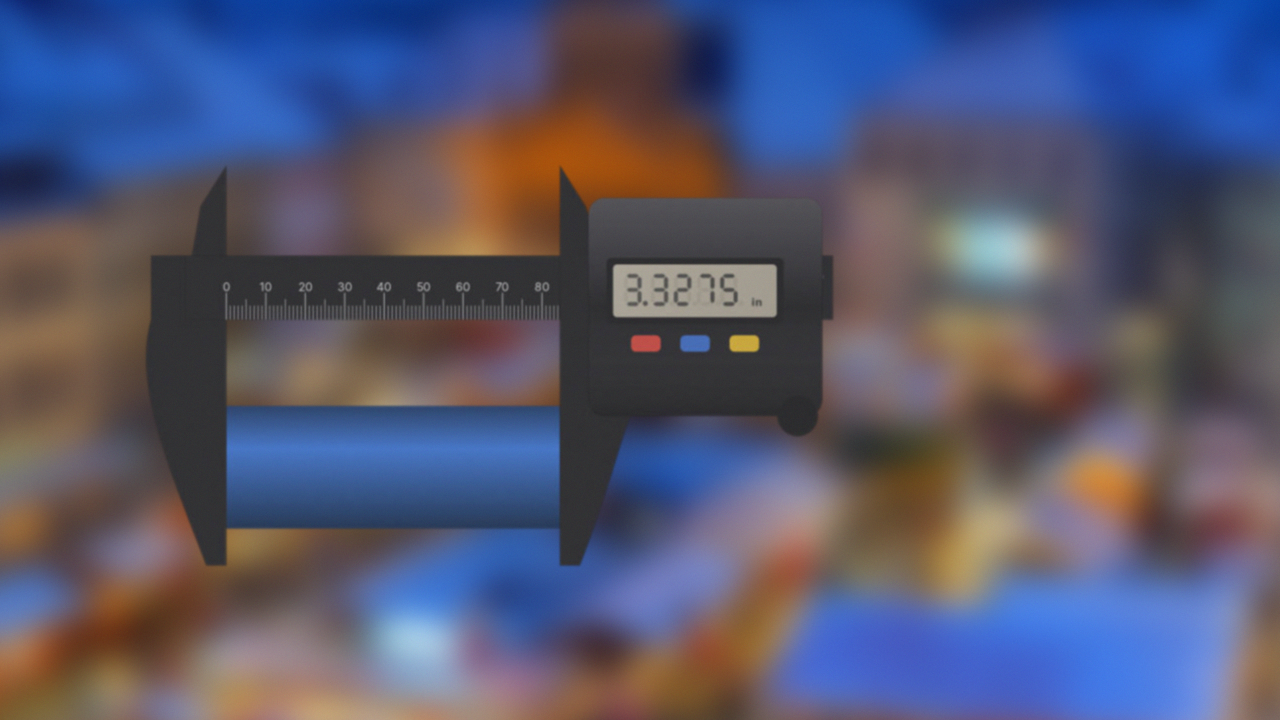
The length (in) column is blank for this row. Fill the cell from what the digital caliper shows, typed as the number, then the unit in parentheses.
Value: 3.3275 (in)
